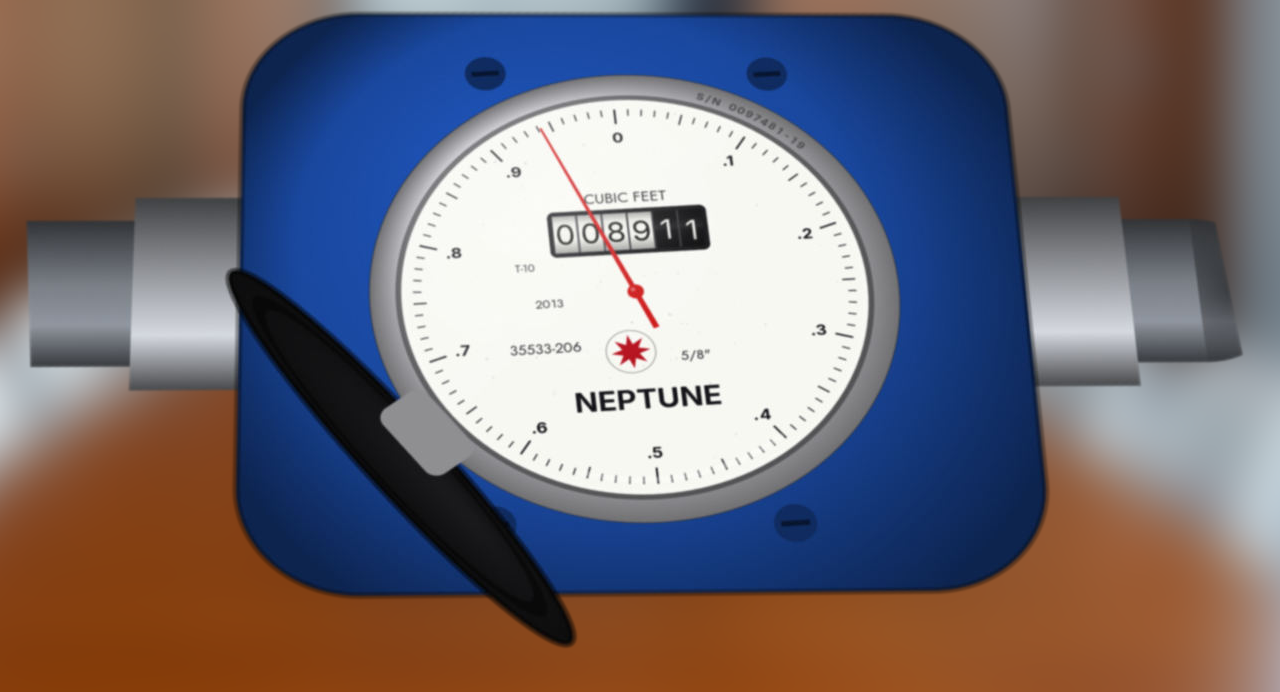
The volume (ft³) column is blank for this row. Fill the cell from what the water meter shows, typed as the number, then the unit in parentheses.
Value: 8910.94 (ft³)
